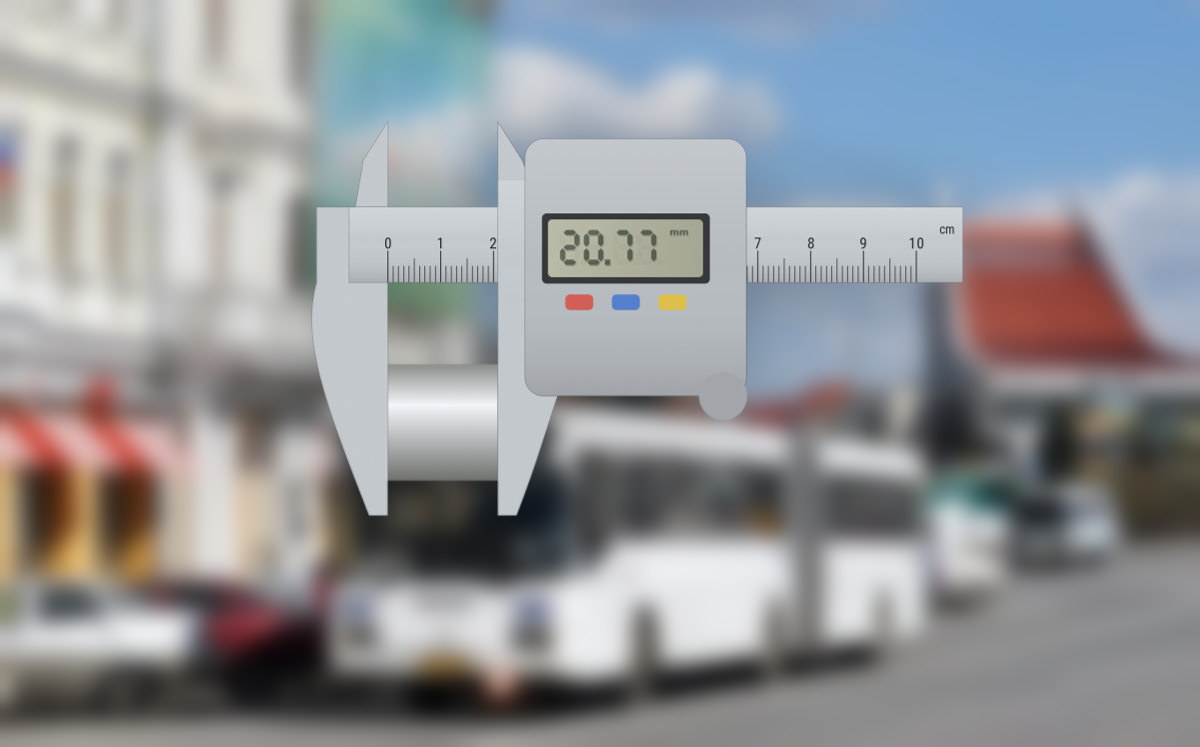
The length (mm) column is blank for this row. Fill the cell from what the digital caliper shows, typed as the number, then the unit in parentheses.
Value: 20.77 (mm)
